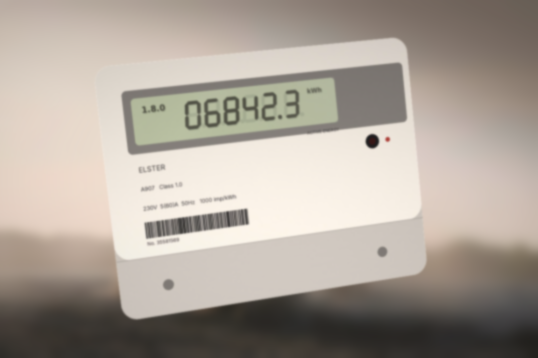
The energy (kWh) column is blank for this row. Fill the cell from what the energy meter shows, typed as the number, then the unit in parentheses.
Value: 6842.3 (kWh)
